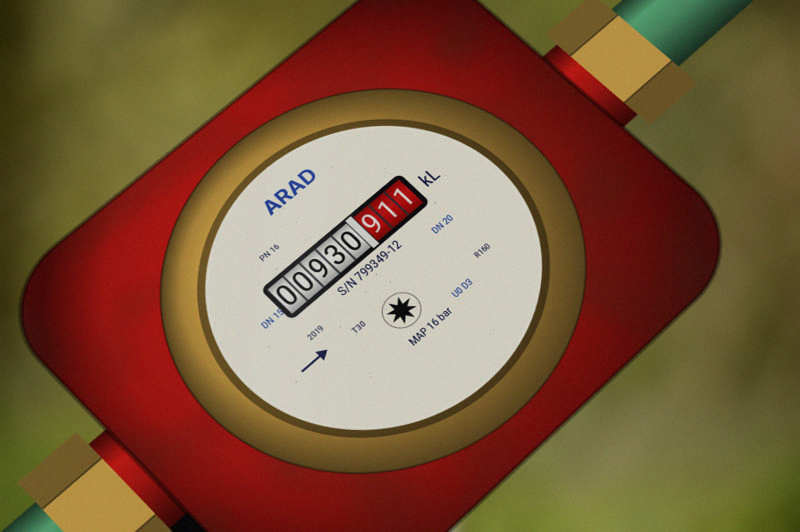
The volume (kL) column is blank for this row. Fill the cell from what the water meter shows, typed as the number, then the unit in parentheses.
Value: 930.911 (kL)
